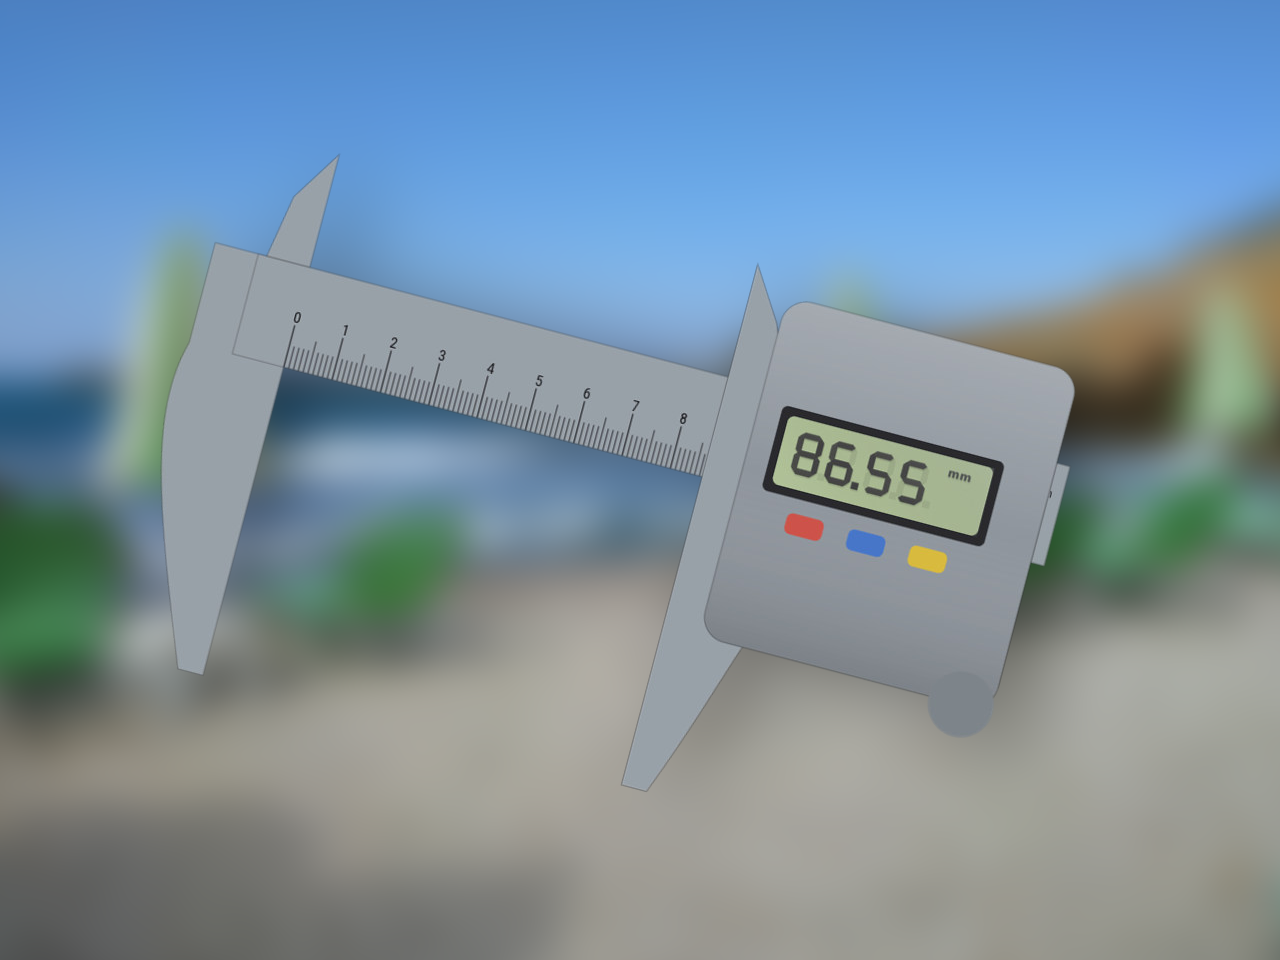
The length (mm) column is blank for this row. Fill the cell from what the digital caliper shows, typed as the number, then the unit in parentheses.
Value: 86.55 (mm)
